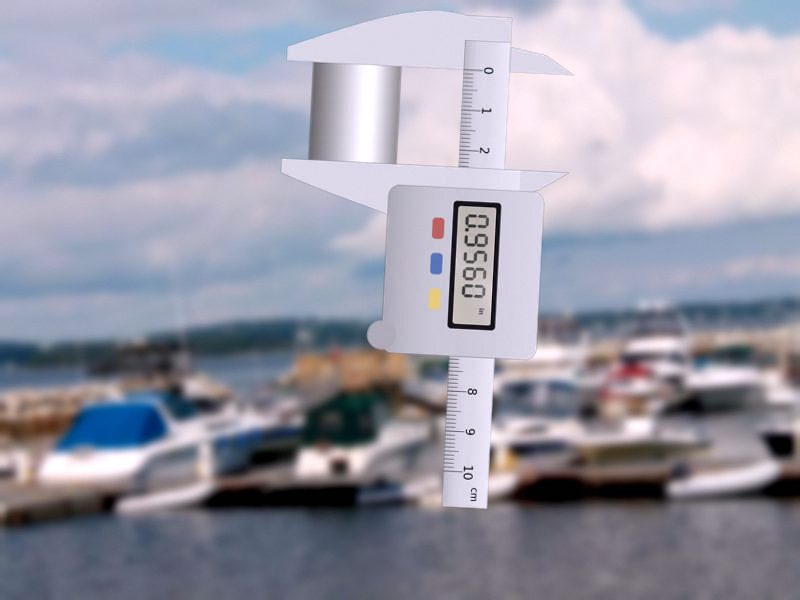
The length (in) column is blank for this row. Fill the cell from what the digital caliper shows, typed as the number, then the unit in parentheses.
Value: 0.9560 (in)
